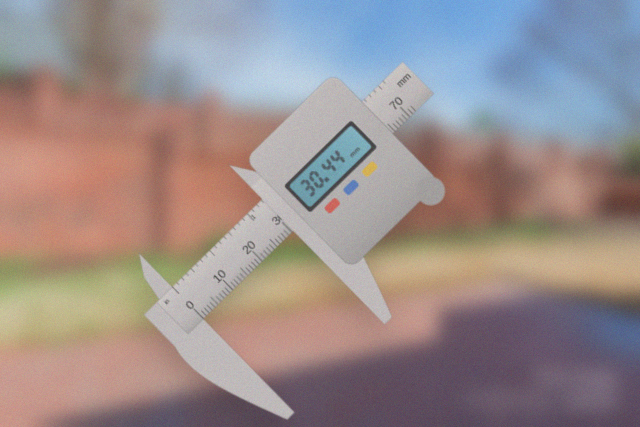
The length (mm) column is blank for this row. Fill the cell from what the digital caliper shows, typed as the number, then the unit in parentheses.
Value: 30.44 (mm)
